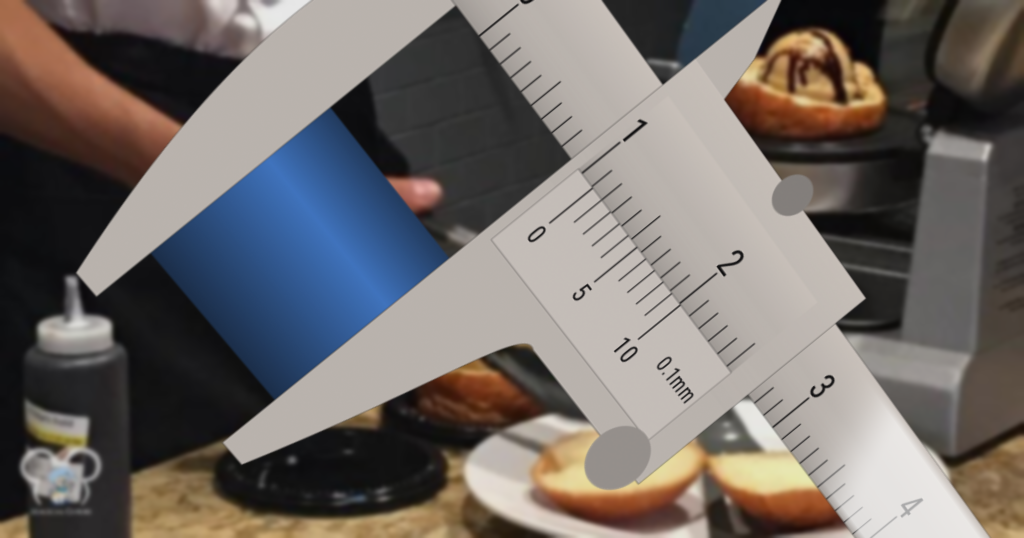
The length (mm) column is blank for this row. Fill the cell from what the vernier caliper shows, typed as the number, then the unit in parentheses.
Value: 11.1 (mm)
